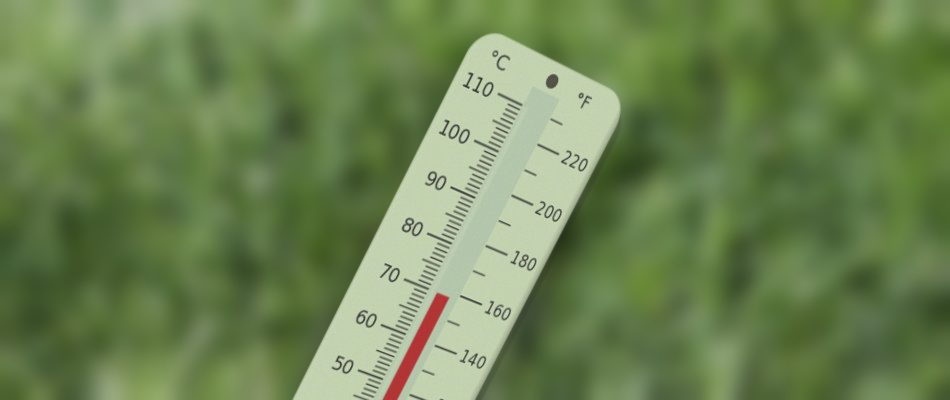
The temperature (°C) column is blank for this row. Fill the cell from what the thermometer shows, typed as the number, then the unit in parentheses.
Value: 70 (°C)
